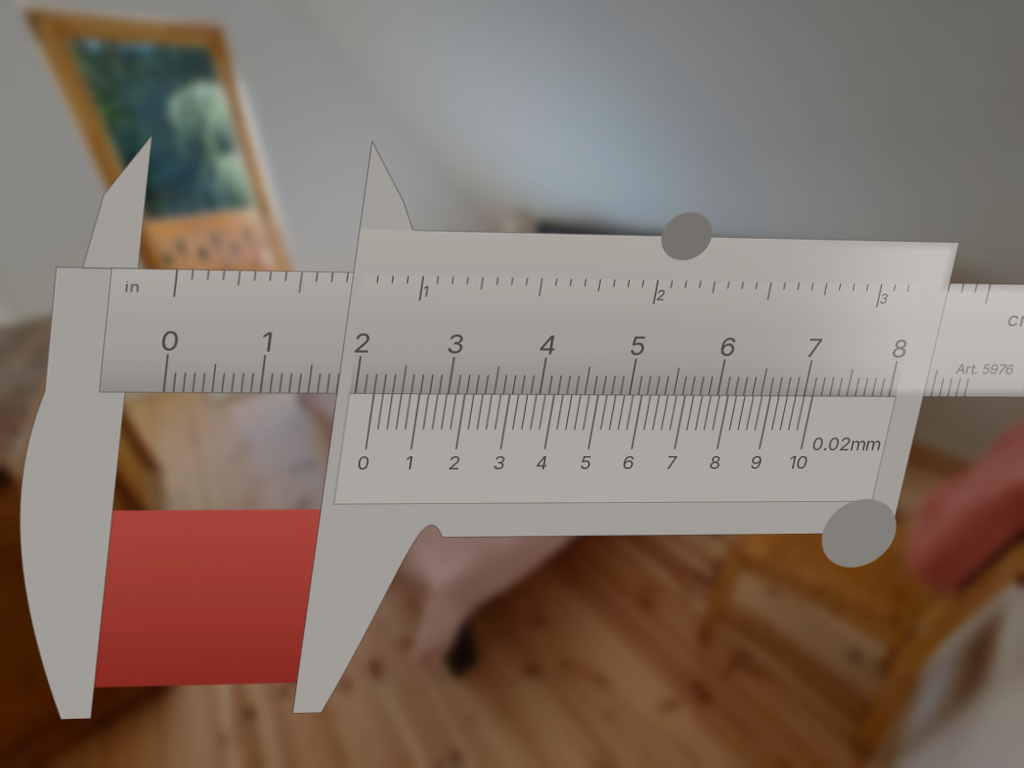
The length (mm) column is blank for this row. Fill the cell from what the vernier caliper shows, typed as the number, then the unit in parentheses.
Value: 22.0 (mm)
